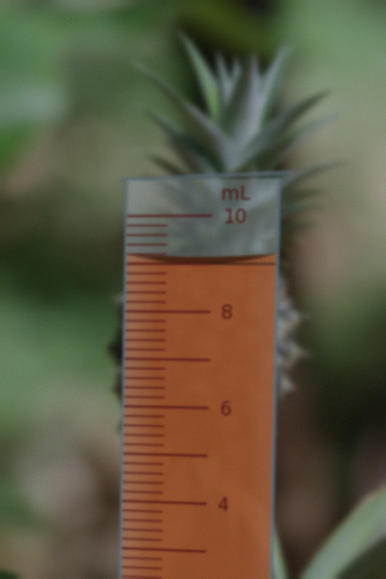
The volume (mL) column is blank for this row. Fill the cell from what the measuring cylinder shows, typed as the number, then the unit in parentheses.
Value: 9 (mL)
